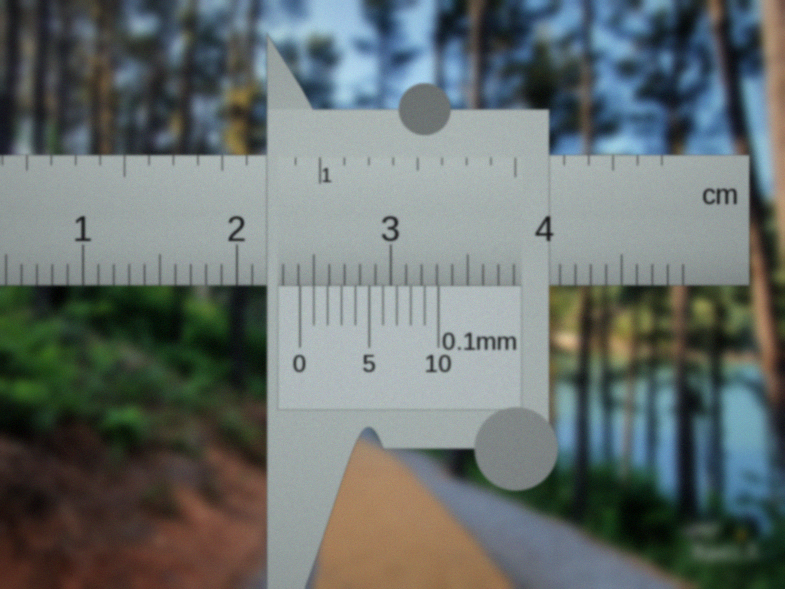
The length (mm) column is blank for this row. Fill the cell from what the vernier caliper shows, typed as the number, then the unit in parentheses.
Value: 24.1 (mm)
